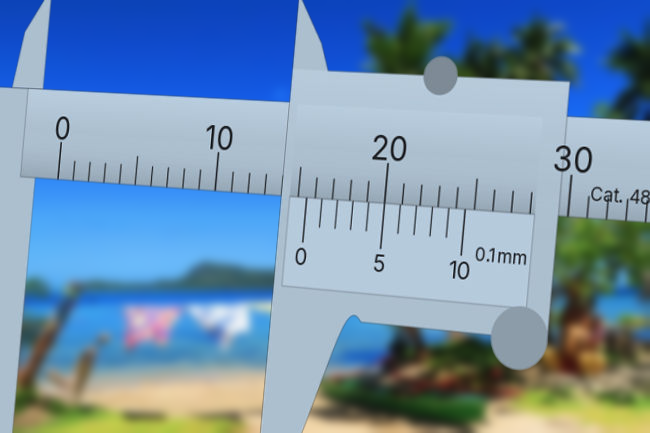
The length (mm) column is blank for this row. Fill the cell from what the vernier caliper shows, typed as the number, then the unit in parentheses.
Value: 15.5 (mm)
